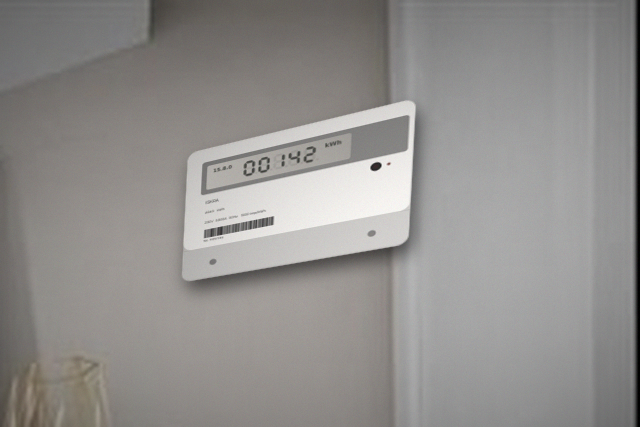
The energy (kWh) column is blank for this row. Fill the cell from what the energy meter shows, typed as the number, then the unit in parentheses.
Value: 142 (kWh)
